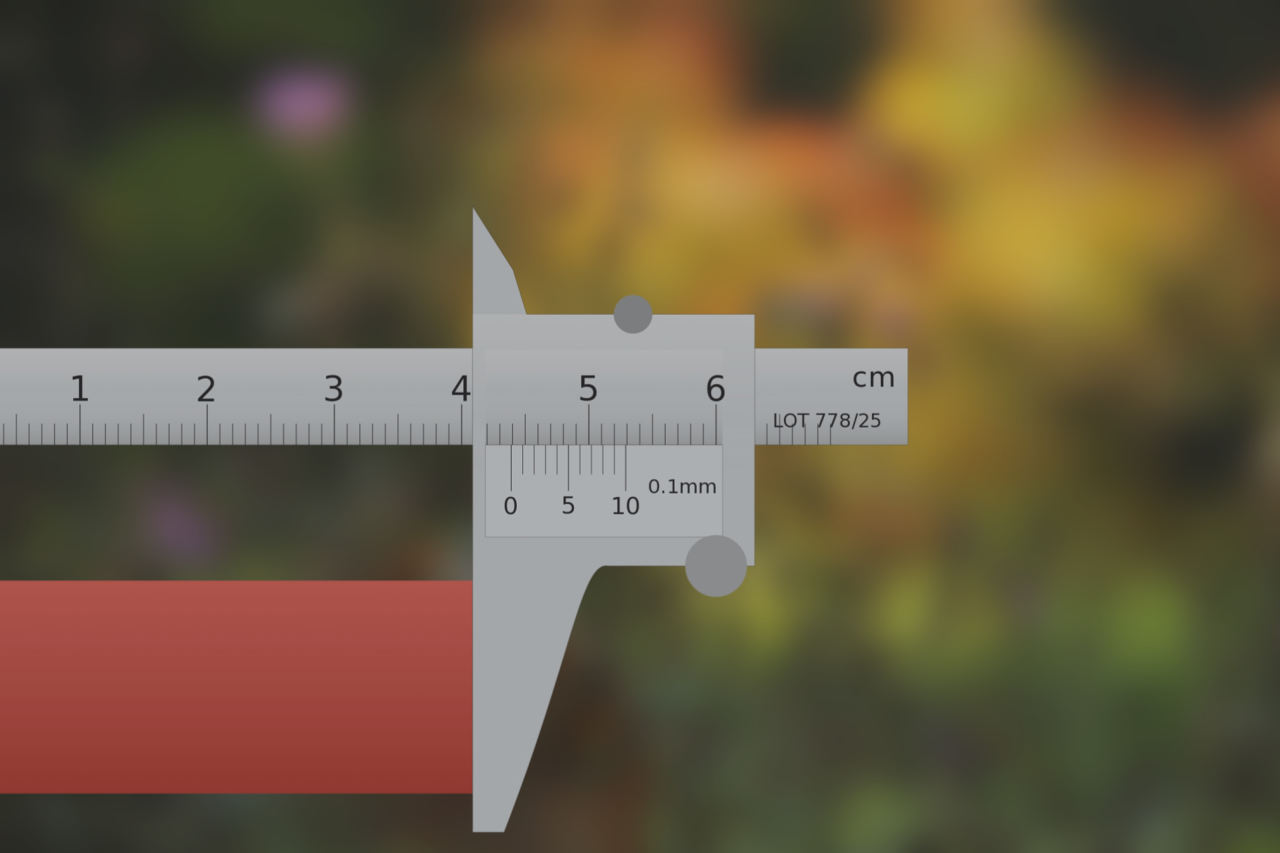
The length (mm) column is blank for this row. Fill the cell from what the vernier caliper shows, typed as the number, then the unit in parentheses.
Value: 43.9 (mm)
